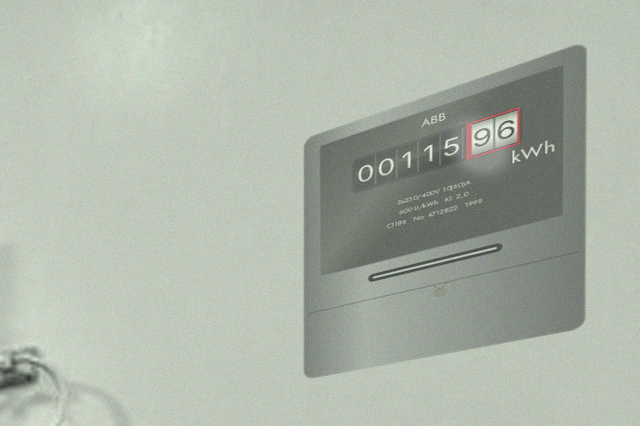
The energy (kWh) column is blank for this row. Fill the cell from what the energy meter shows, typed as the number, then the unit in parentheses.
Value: 115.96 (kWh)
